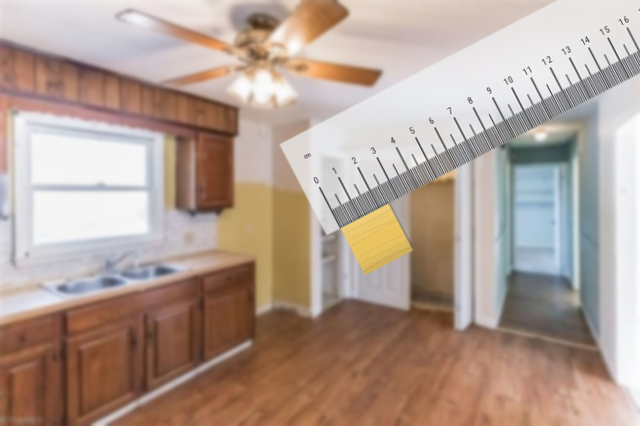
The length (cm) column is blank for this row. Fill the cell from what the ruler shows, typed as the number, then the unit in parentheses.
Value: 2.5 (cm)
